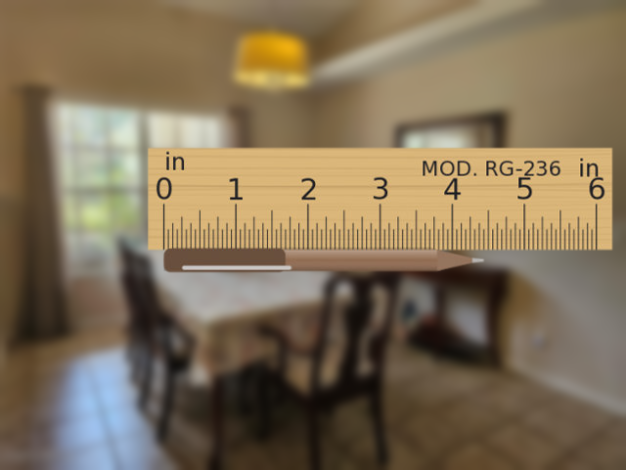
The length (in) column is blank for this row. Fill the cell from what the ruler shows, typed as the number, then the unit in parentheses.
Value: 4.4375 (in)
